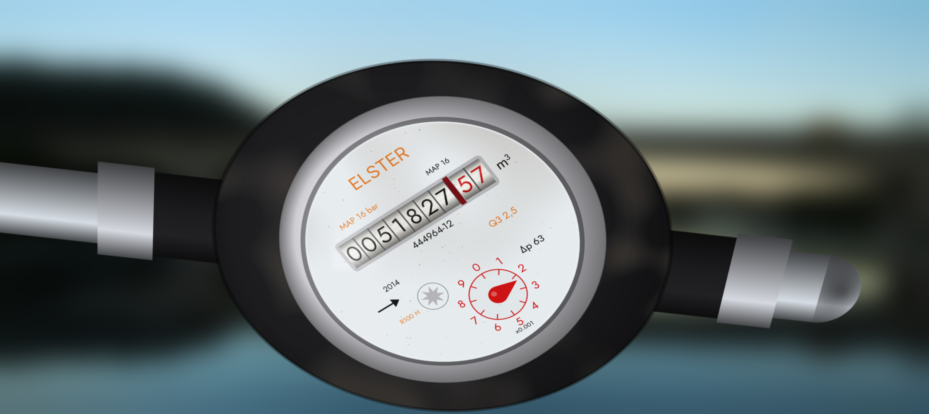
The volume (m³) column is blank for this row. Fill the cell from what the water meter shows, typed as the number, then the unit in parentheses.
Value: 51827.572 (m³)
